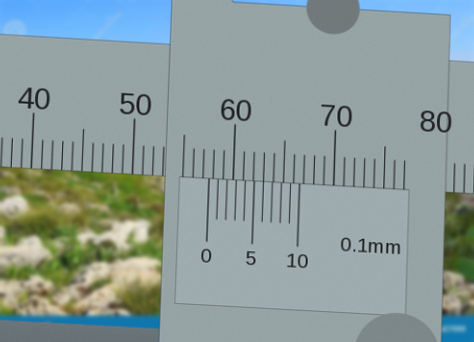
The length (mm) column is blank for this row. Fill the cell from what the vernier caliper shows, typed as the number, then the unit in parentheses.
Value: 57.6 (mm)
